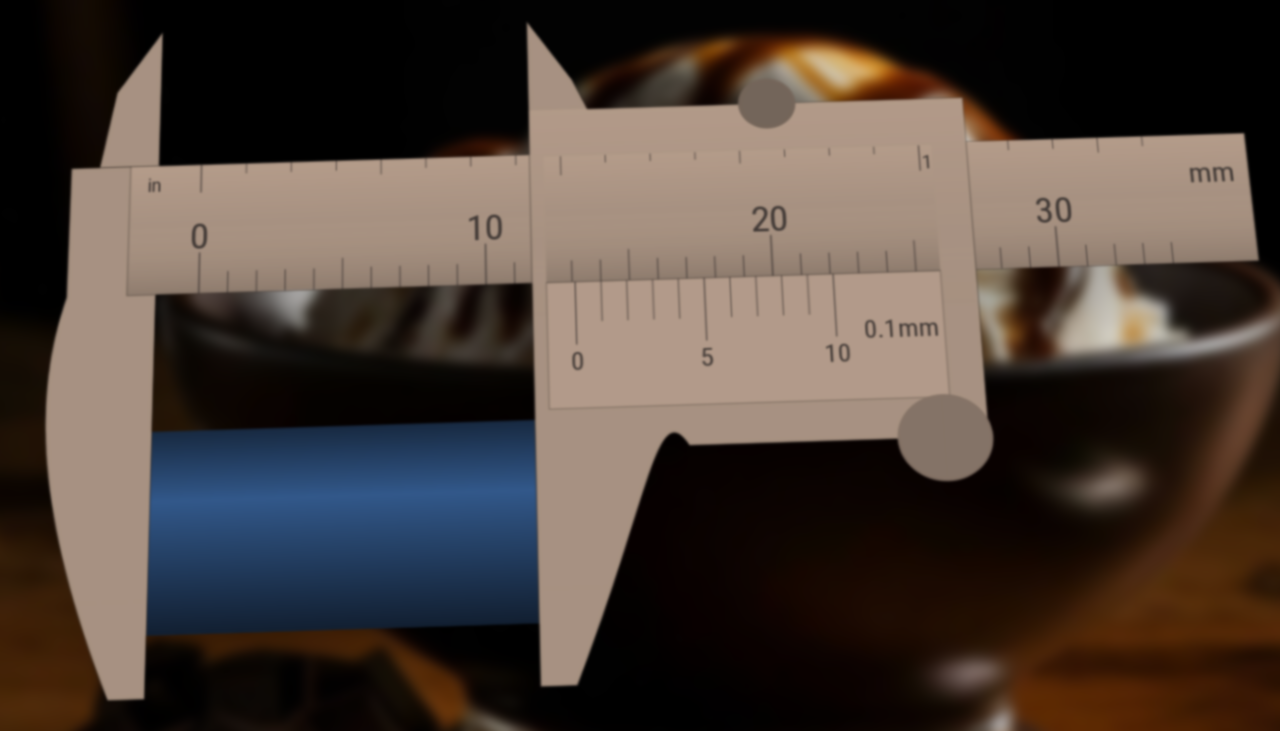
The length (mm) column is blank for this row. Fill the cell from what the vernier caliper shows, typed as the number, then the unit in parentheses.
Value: 13.1 (mm)
